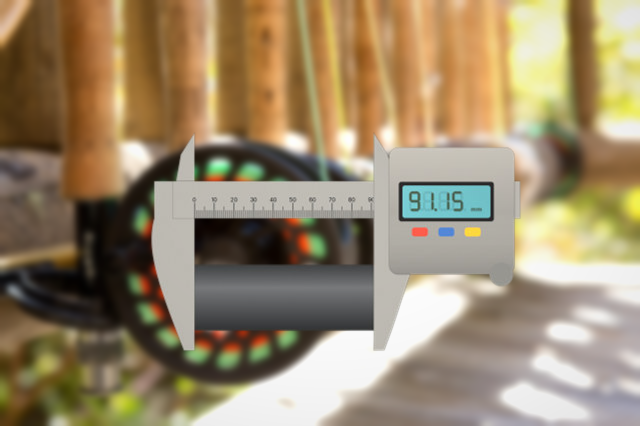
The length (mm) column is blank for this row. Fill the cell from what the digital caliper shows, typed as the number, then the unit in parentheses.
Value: 91.15 (mm)
